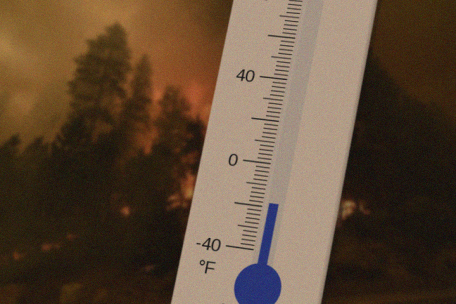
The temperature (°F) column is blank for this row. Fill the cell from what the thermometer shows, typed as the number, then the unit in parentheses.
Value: -18 (°F)
